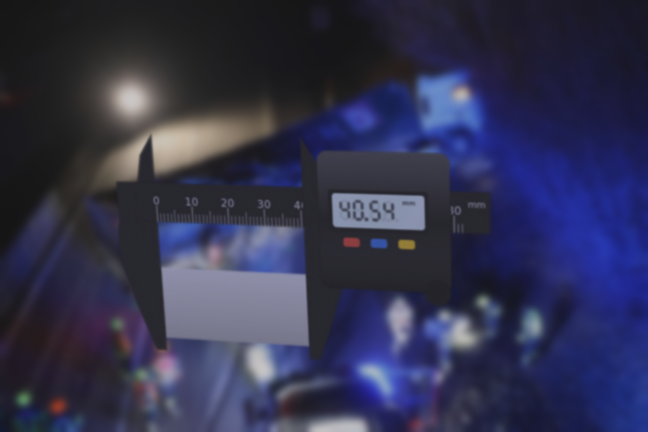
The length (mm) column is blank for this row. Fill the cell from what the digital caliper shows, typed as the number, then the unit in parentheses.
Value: 40.54 (mm)
